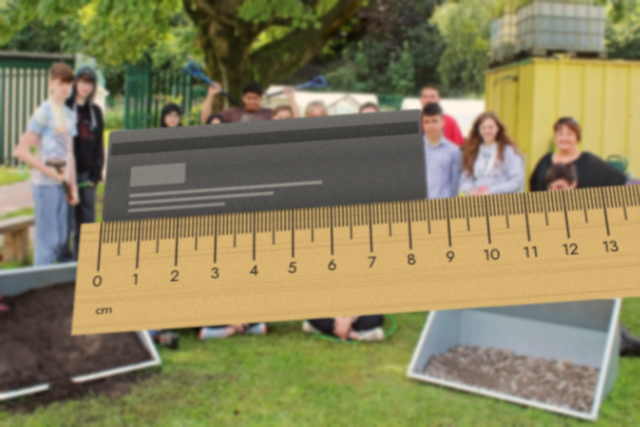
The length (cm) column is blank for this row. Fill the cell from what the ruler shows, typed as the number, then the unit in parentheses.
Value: 8.5 (cm)
